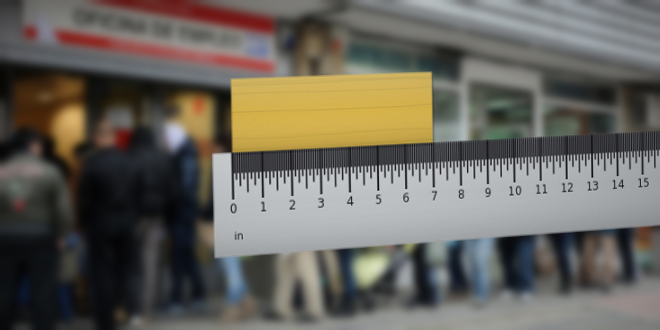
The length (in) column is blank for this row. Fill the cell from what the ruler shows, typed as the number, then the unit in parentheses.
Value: 7 (in)
